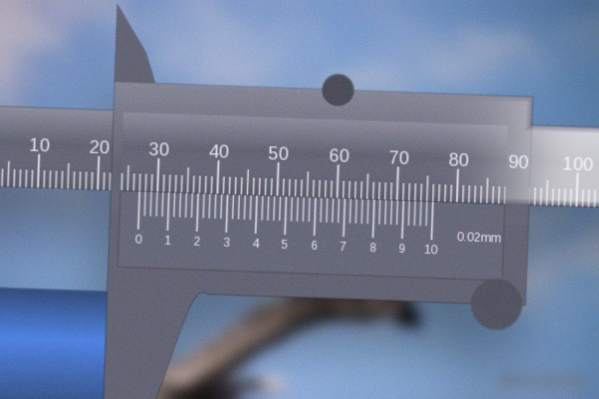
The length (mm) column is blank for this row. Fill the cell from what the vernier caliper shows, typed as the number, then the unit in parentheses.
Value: 27.0 (mm)
